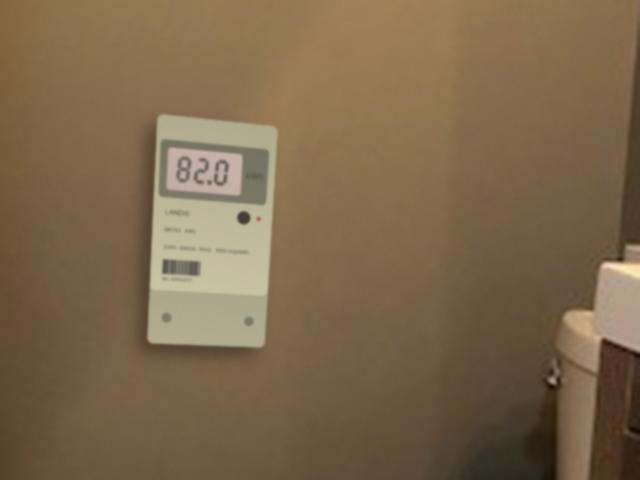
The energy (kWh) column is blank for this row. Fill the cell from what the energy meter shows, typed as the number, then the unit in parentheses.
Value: 82.0 (kWh)
